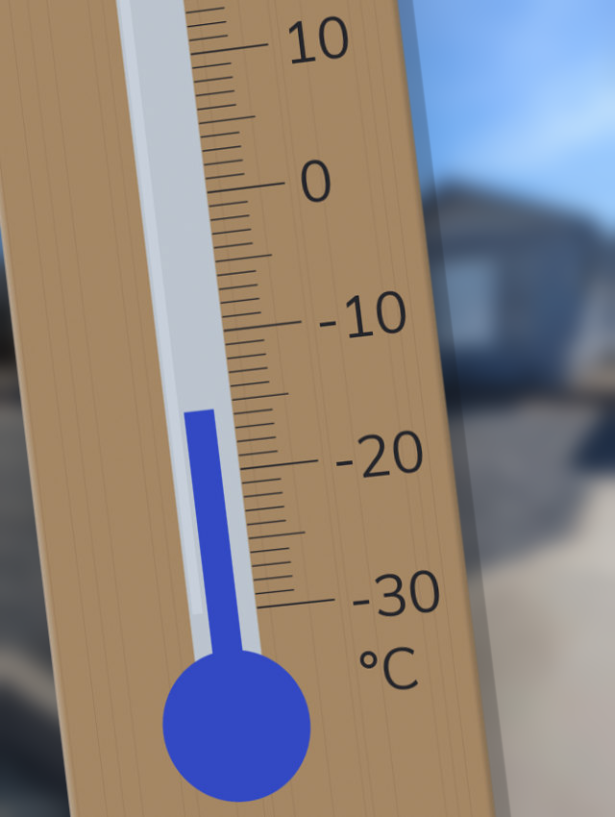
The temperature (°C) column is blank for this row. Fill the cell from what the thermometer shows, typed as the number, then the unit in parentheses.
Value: -15.5 (°C)
